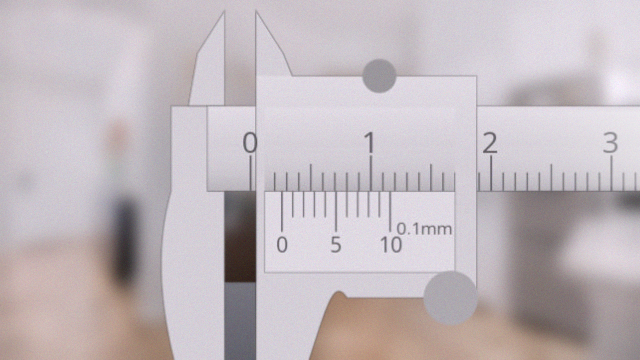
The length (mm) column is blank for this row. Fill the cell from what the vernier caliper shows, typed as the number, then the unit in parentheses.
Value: 2.6 (mm)
